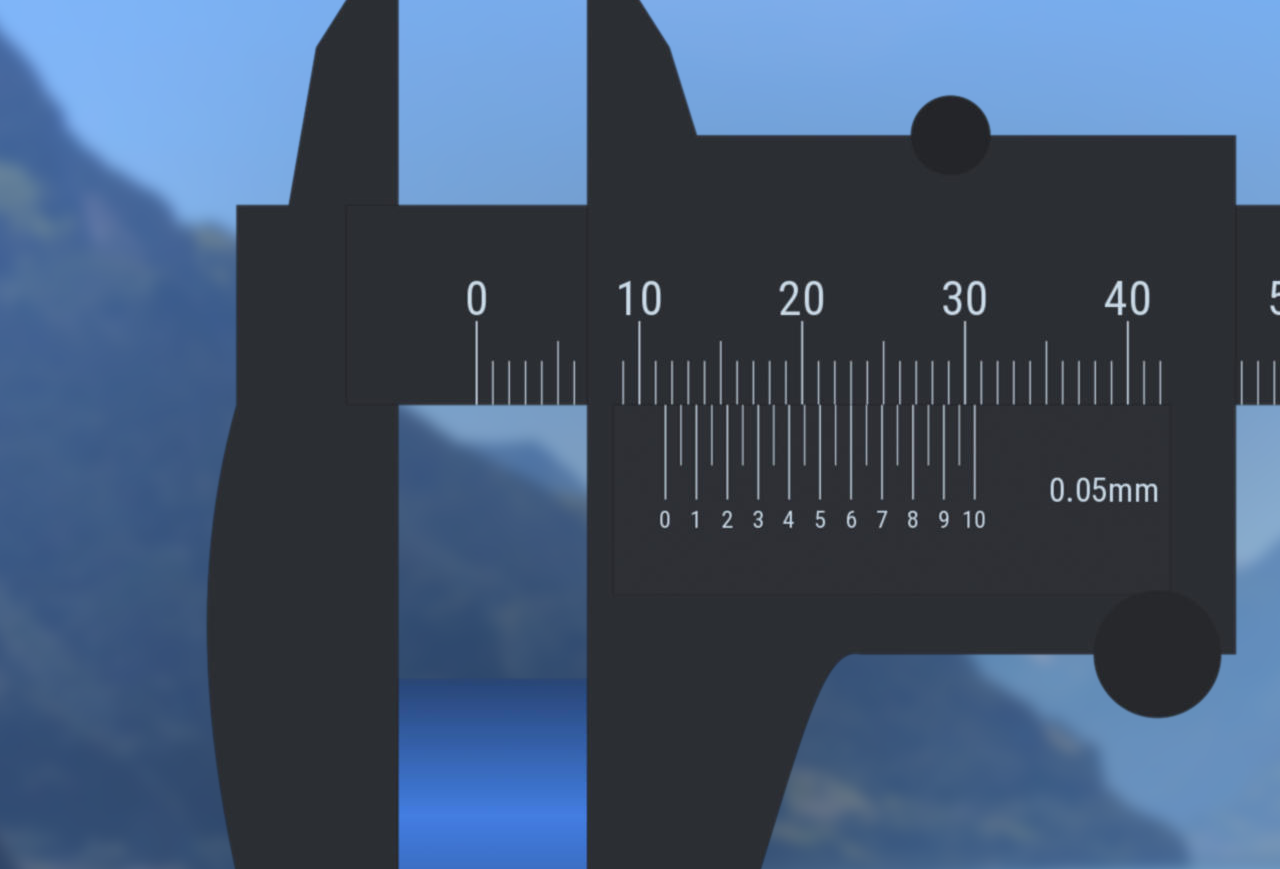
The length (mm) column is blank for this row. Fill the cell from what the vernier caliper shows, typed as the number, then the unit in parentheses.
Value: 11.6 (mm)
